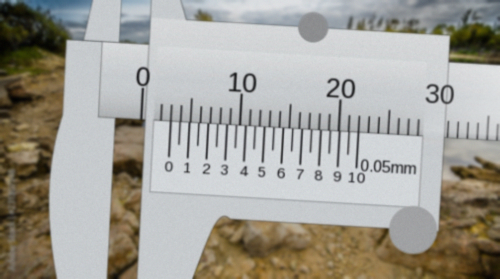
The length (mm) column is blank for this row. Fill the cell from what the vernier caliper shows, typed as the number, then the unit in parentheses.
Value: 3.0 (mm)
